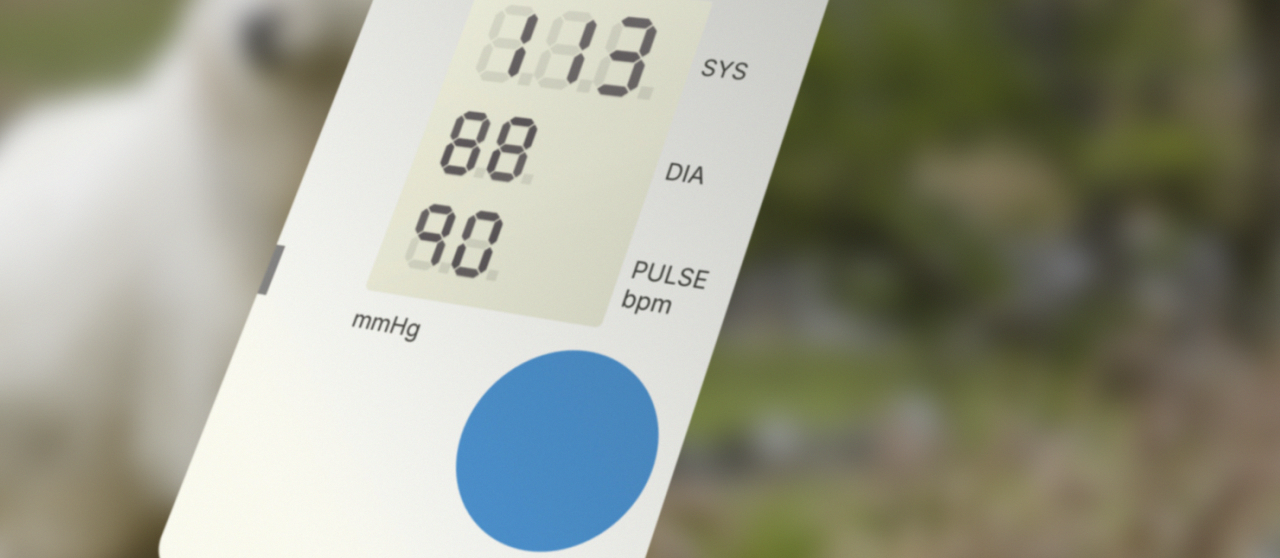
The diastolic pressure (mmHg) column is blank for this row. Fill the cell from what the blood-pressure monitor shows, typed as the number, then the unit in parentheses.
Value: 88 (mmHg)
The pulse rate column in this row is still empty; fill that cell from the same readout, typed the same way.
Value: 90 (bpm)
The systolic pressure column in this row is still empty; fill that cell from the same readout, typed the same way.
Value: 113 (mmHg)
